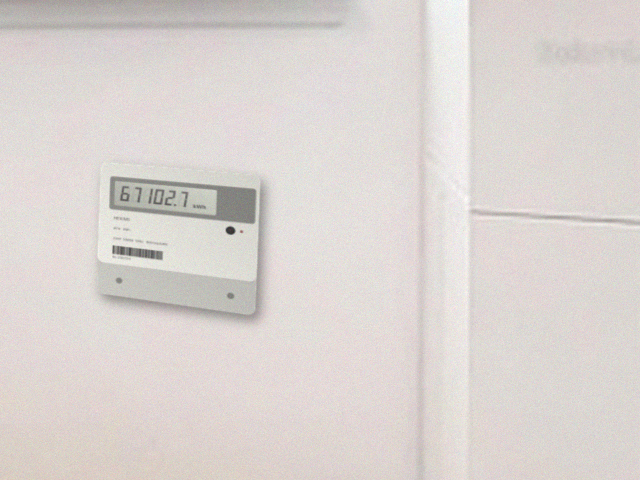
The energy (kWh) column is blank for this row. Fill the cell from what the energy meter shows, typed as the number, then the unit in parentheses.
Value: 67102.7 (kWh)
